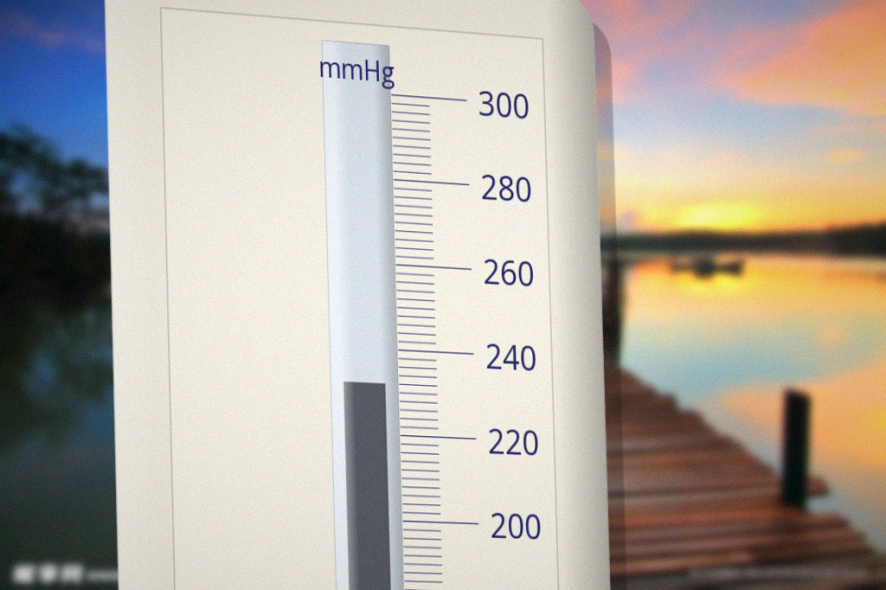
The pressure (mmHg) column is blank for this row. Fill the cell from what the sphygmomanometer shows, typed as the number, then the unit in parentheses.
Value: 232 (mmHg)
